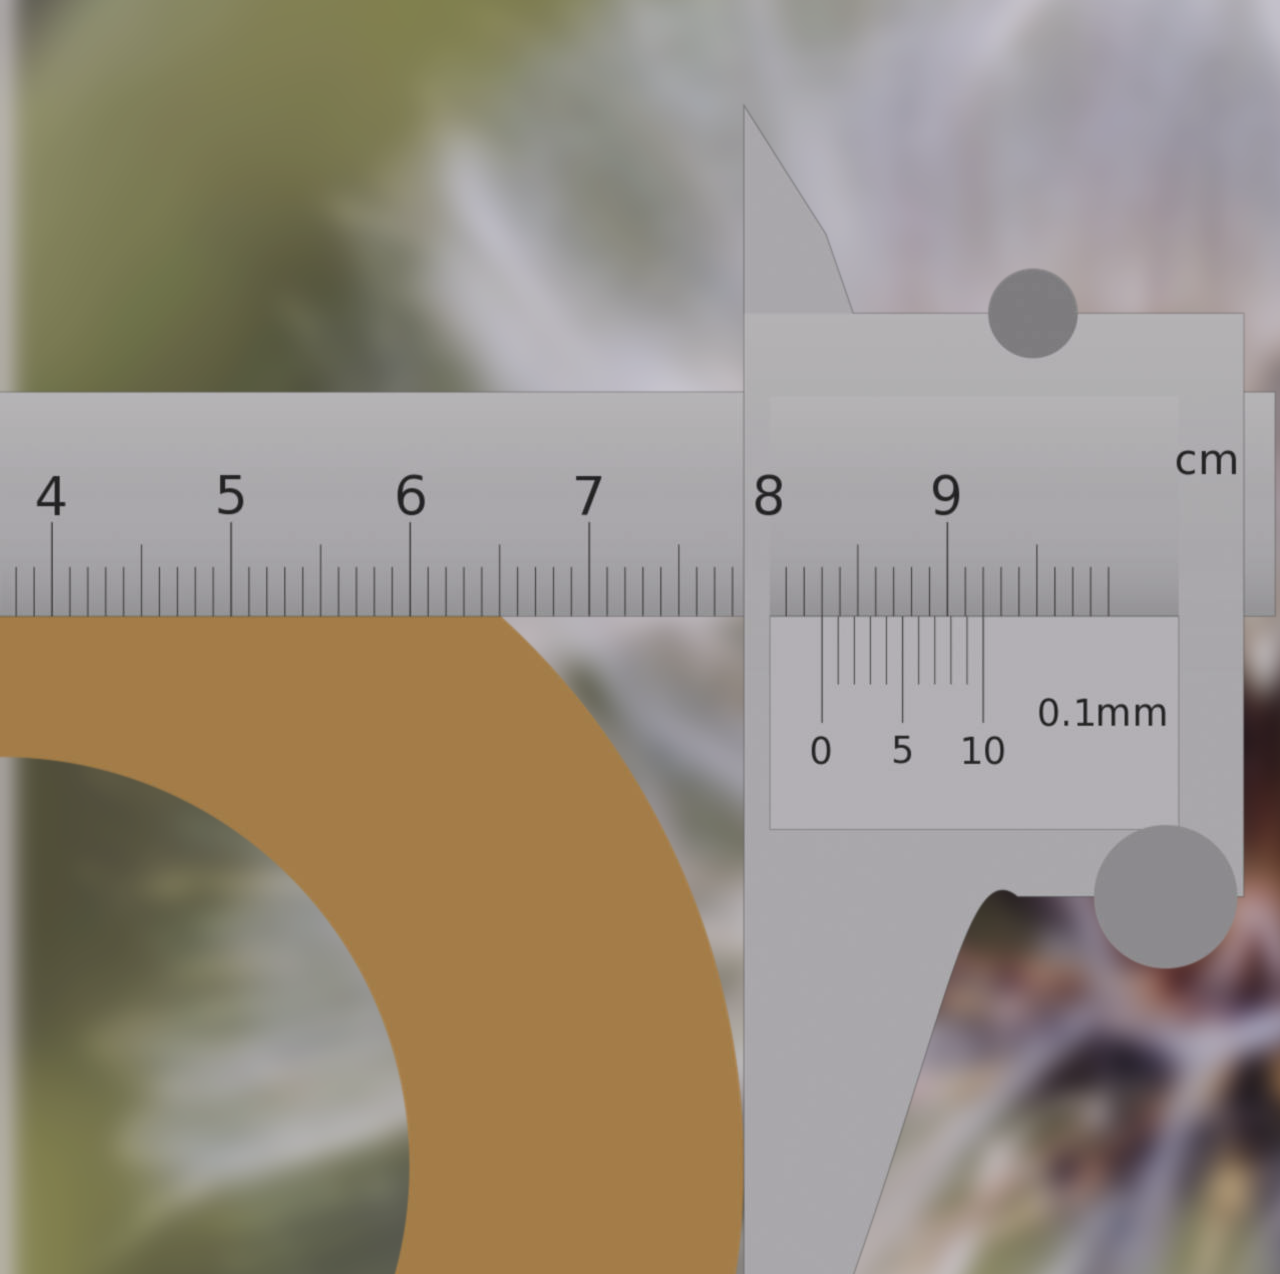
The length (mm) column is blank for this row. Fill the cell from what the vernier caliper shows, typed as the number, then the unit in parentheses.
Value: 83.0 (mm)
